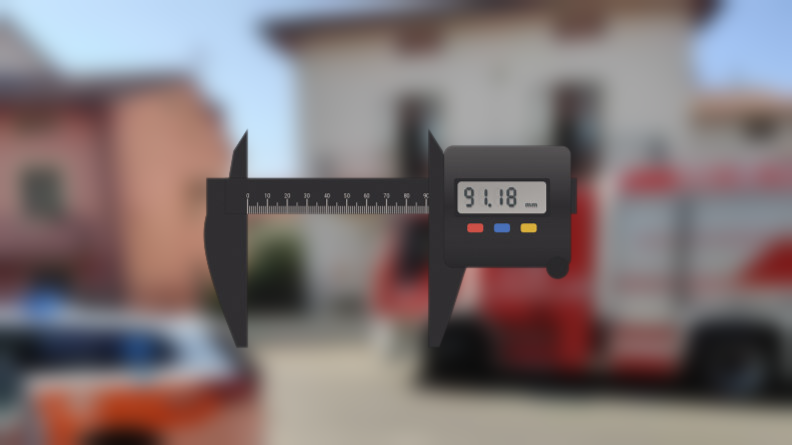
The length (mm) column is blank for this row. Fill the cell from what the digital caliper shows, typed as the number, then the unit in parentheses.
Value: 91.18 (mm)
